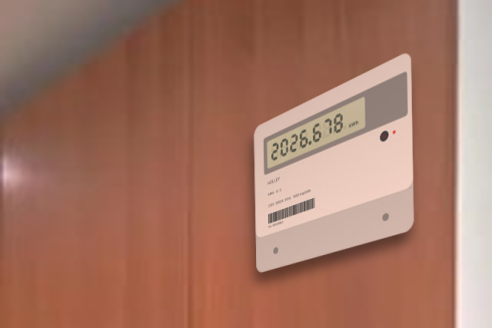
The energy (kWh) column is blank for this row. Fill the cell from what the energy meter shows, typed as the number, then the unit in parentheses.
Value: 2026.678 (kWh)
